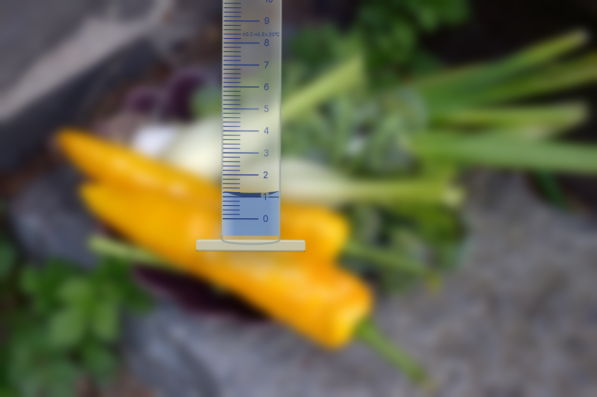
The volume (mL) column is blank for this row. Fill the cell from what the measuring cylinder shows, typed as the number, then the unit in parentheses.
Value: 1 (mL)
